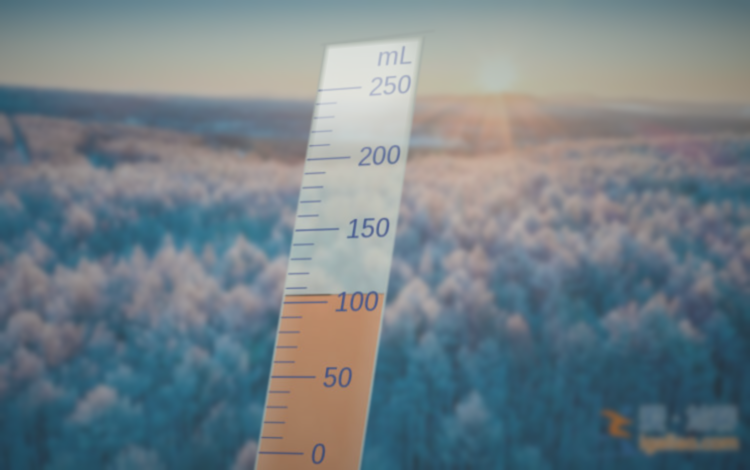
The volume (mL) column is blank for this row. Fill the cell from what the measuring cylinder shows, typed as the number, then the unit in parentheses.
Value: 105 (mL)
